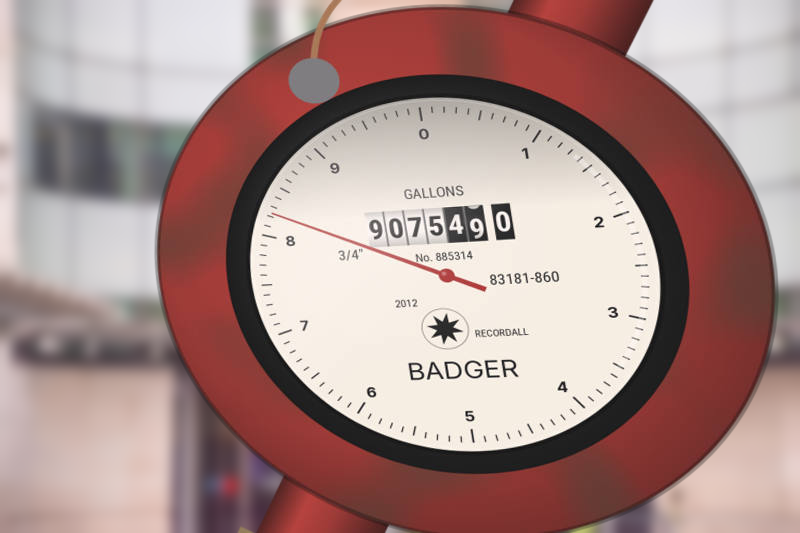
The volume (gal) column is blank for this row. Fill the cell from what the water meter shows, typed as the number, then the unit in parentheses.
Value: 9075488.2 (gal)
